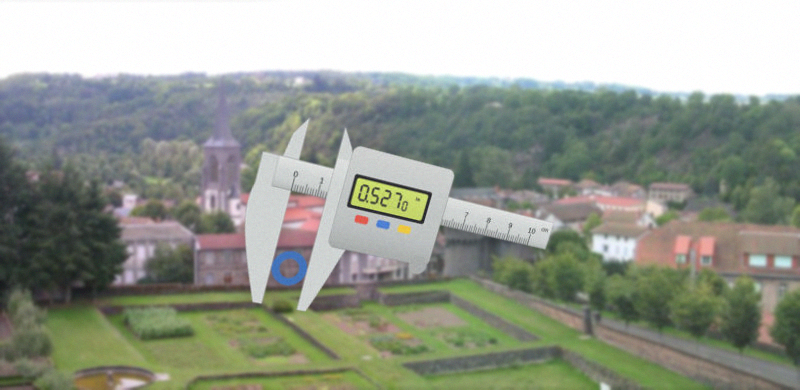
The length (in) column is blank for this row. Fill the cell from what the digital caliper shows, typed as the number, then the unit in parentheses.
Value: 0.5270 (in)
